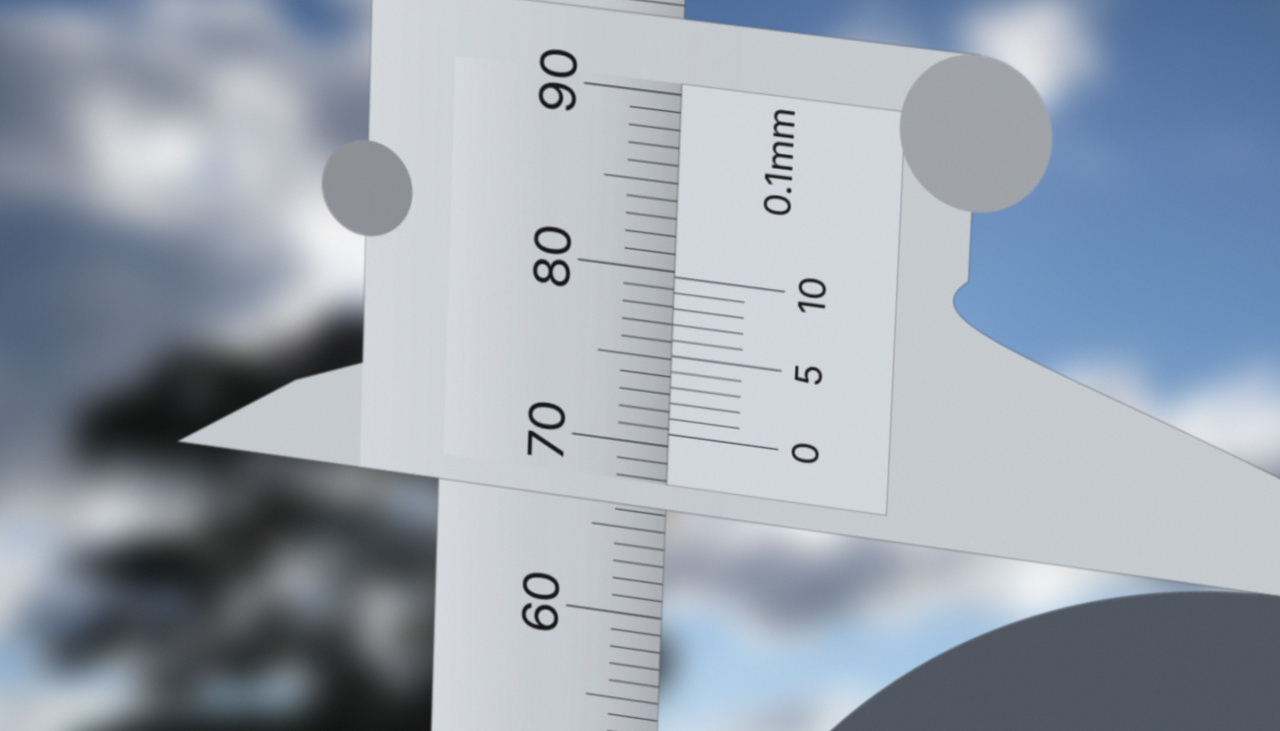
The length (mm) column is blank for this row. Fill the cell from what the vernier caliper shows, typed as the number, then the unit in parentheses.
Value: 70.7 (mm)
